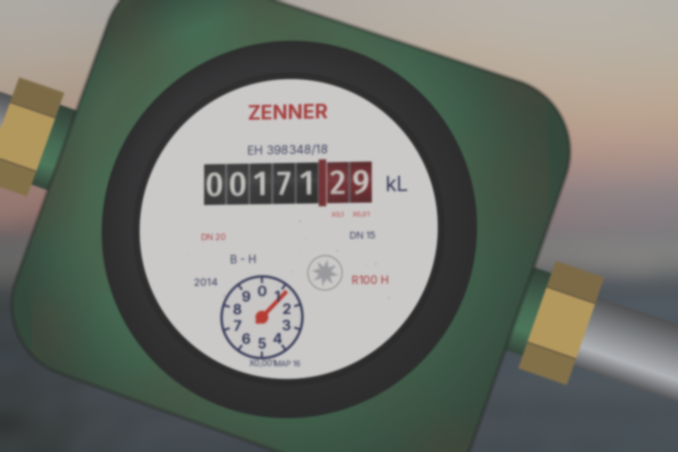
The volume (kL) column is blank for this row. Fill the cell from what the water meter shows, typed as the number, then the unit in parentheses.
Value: 171.291 (kL)
